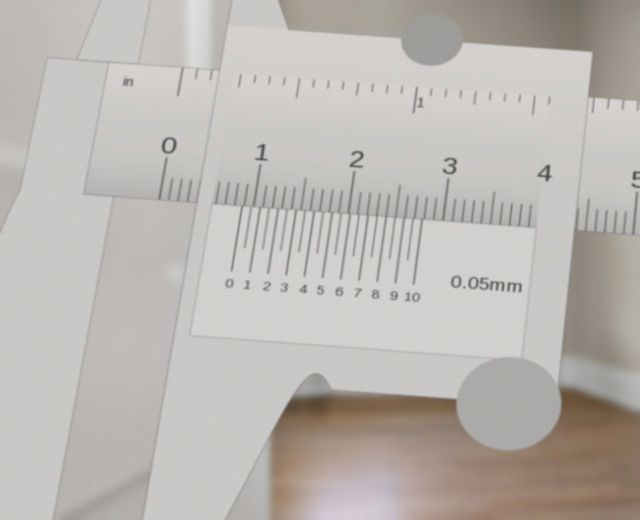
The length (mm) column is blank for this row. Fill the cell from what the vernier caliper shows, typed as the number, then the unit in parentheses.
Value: 8.8 (mm)
